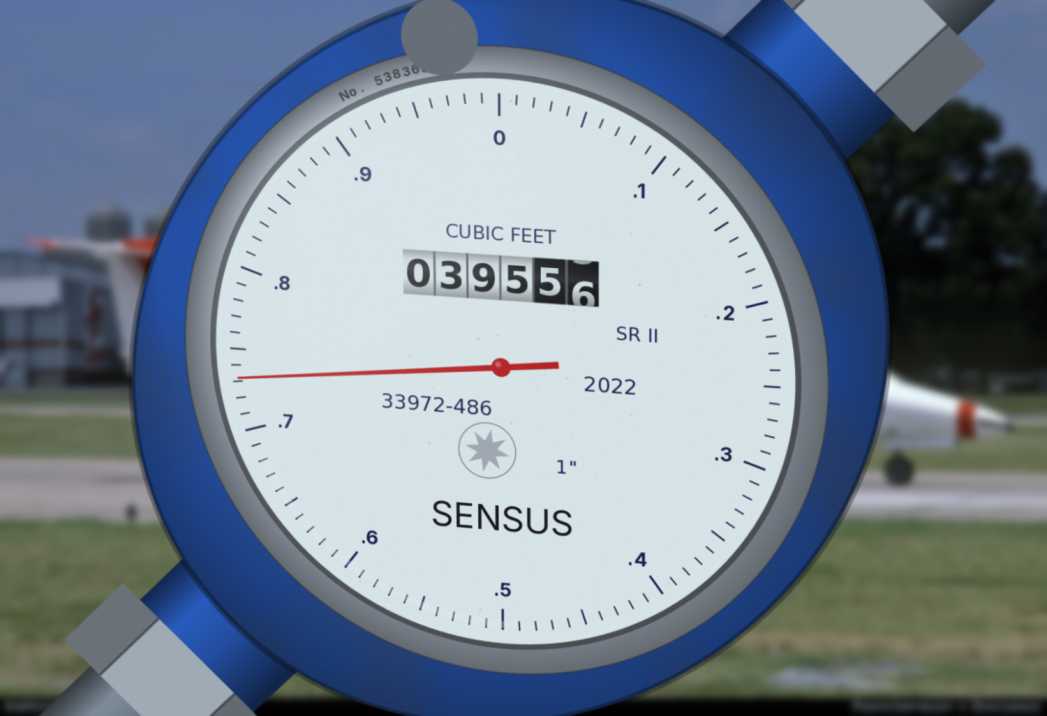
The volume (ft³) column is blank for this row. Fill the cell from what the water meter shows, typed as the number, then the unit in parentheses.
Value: 39555.73 (ft³)
